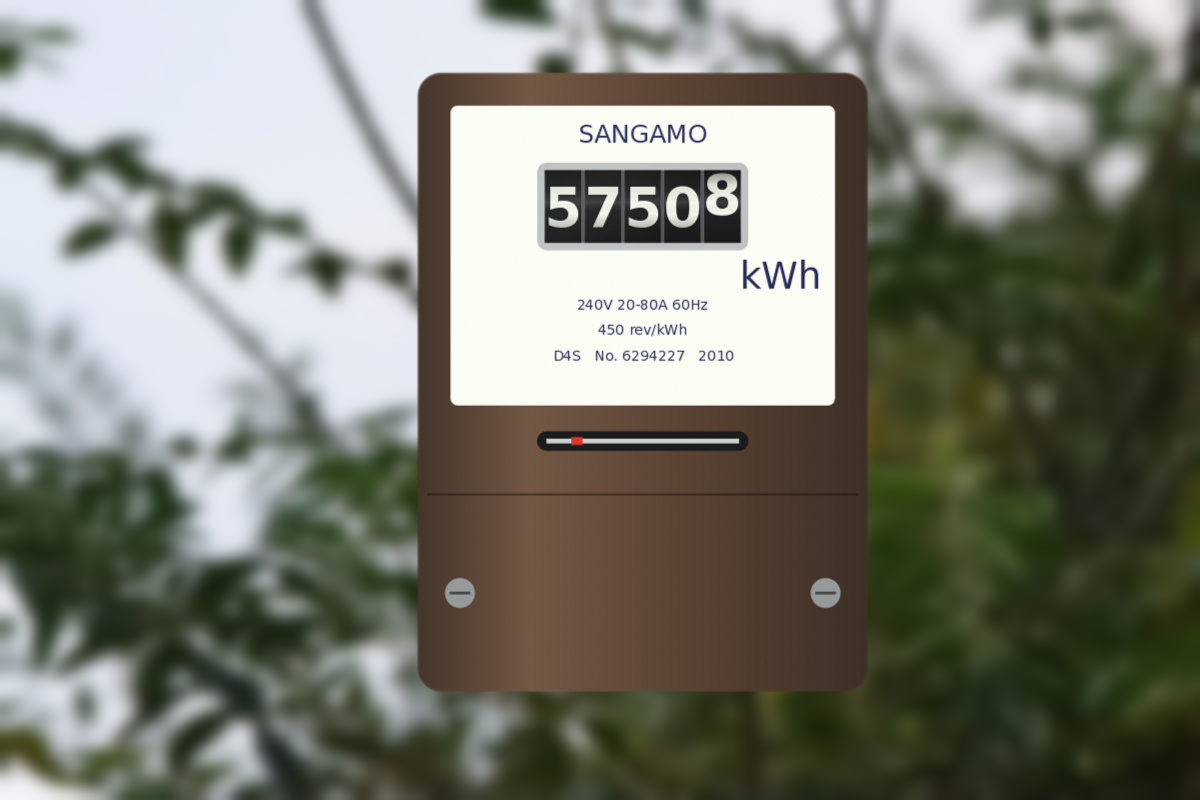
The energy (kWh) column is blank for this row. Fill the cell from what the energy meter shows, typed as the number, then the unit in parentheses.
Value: 57508 (kWh)
